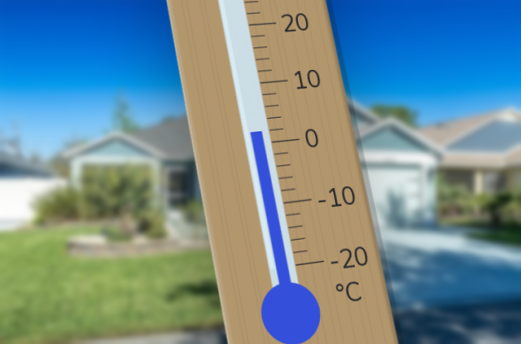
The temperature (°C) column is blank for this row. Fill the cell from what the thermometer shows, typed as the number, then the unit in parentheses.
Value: 2 (°C)
